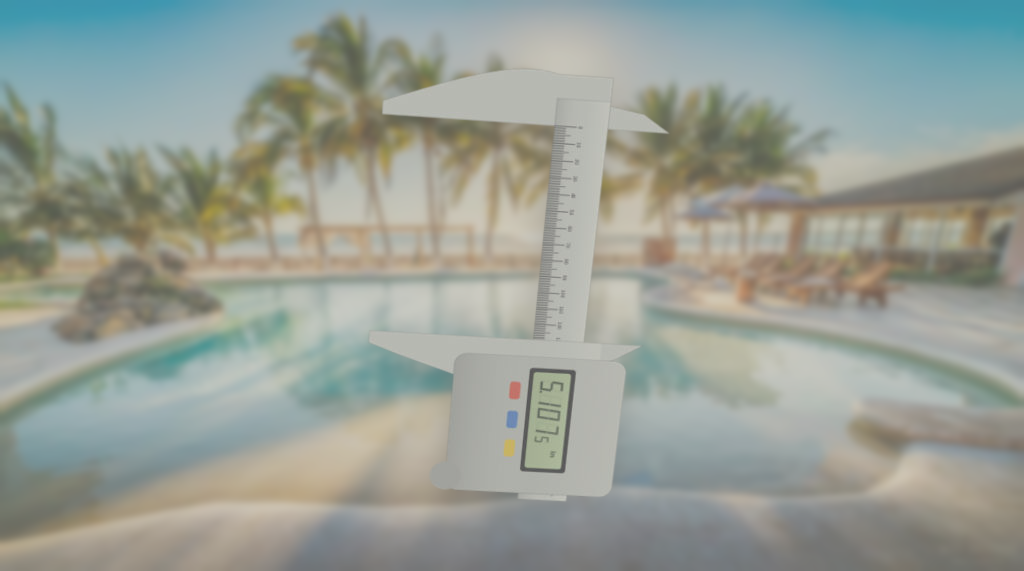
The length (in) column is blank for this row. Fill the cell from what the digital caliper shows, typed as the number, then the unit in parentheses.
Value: 5.1075 (in)
